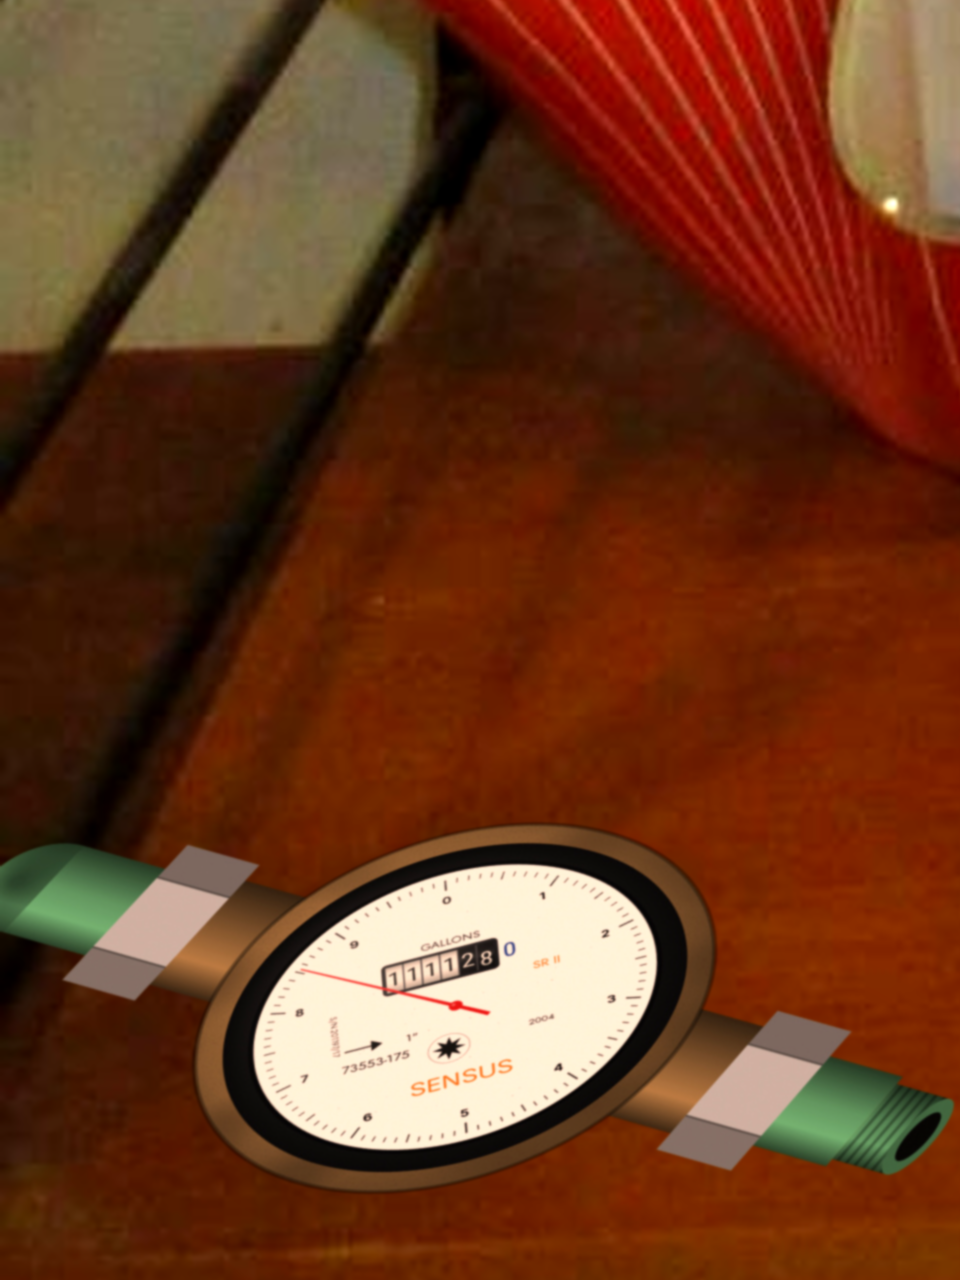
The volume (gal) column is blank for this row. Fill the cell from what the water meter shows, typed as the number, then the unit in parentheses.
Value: 1111278.5 (gal)
